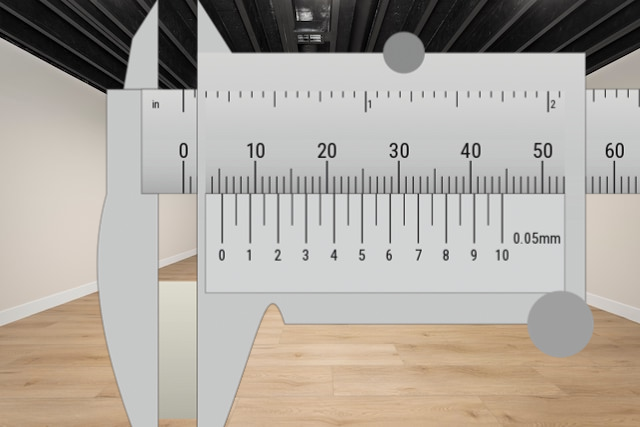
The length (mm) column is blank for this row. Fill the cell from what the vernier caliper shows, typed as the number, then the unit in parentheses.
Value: 5.4 (mm)
